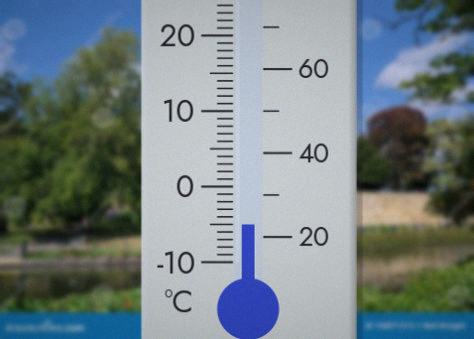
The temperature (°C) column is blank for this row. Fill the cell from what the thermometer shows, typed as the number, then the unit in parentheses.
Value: -5 (°C)
